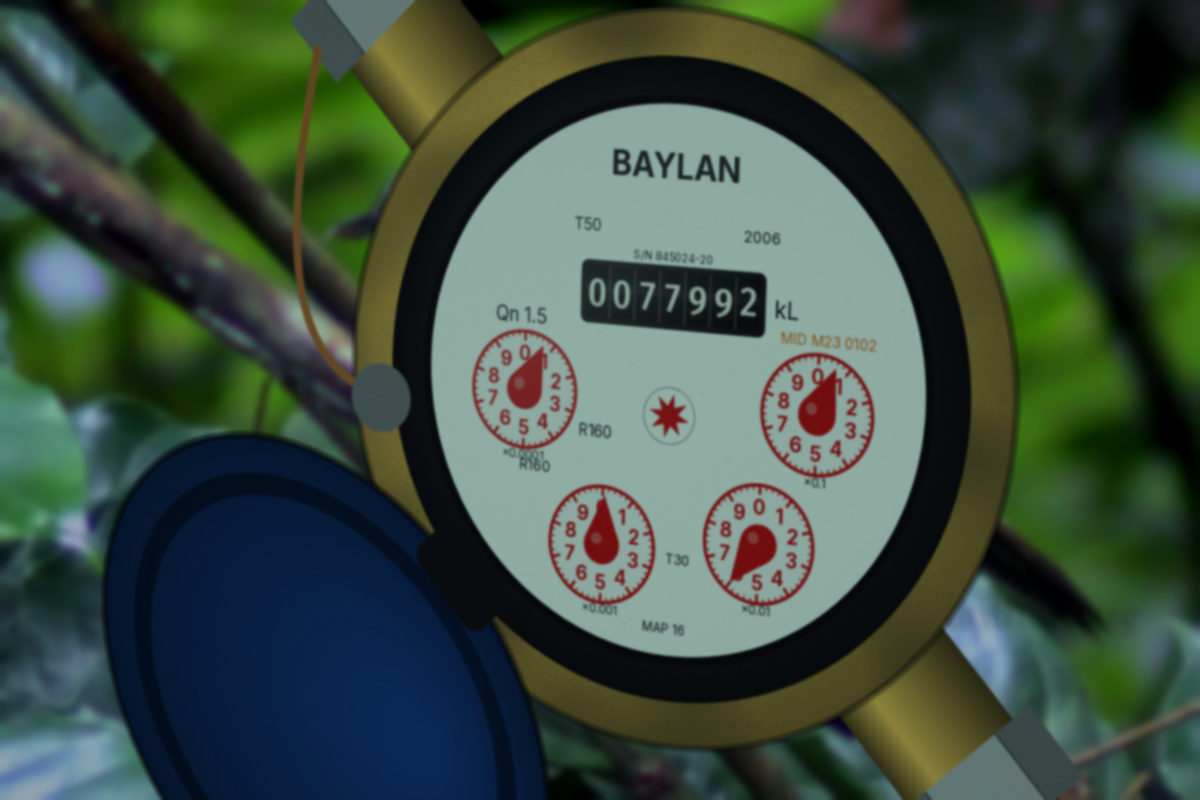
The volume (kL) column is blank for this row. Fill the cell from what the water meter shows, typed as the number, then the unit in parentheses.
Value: 77992.0600 (kL)
